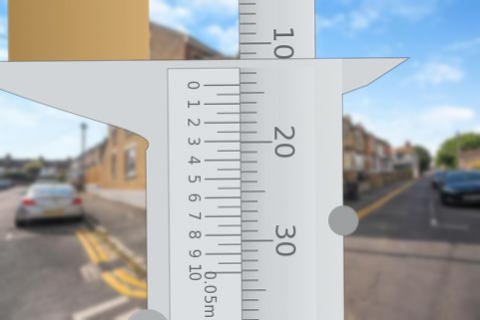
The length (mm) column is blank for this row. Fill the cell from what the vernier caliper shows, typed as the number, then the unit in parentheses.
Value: 14.2 (mm)
